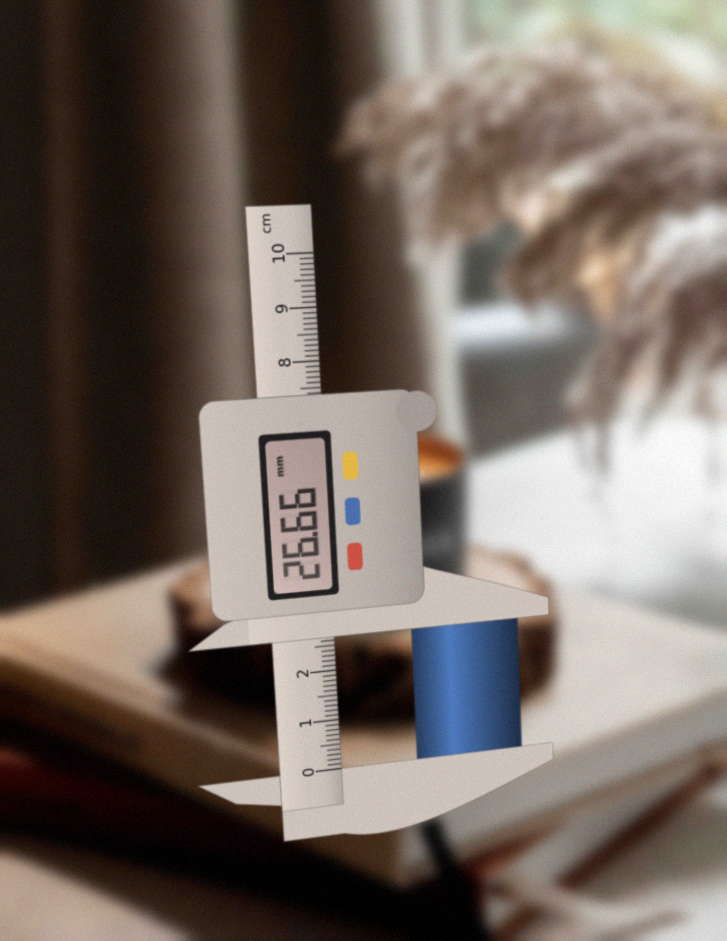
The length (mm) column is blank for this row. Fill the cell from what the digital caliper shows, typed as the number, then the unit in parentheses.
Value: 26.66 (mm)
